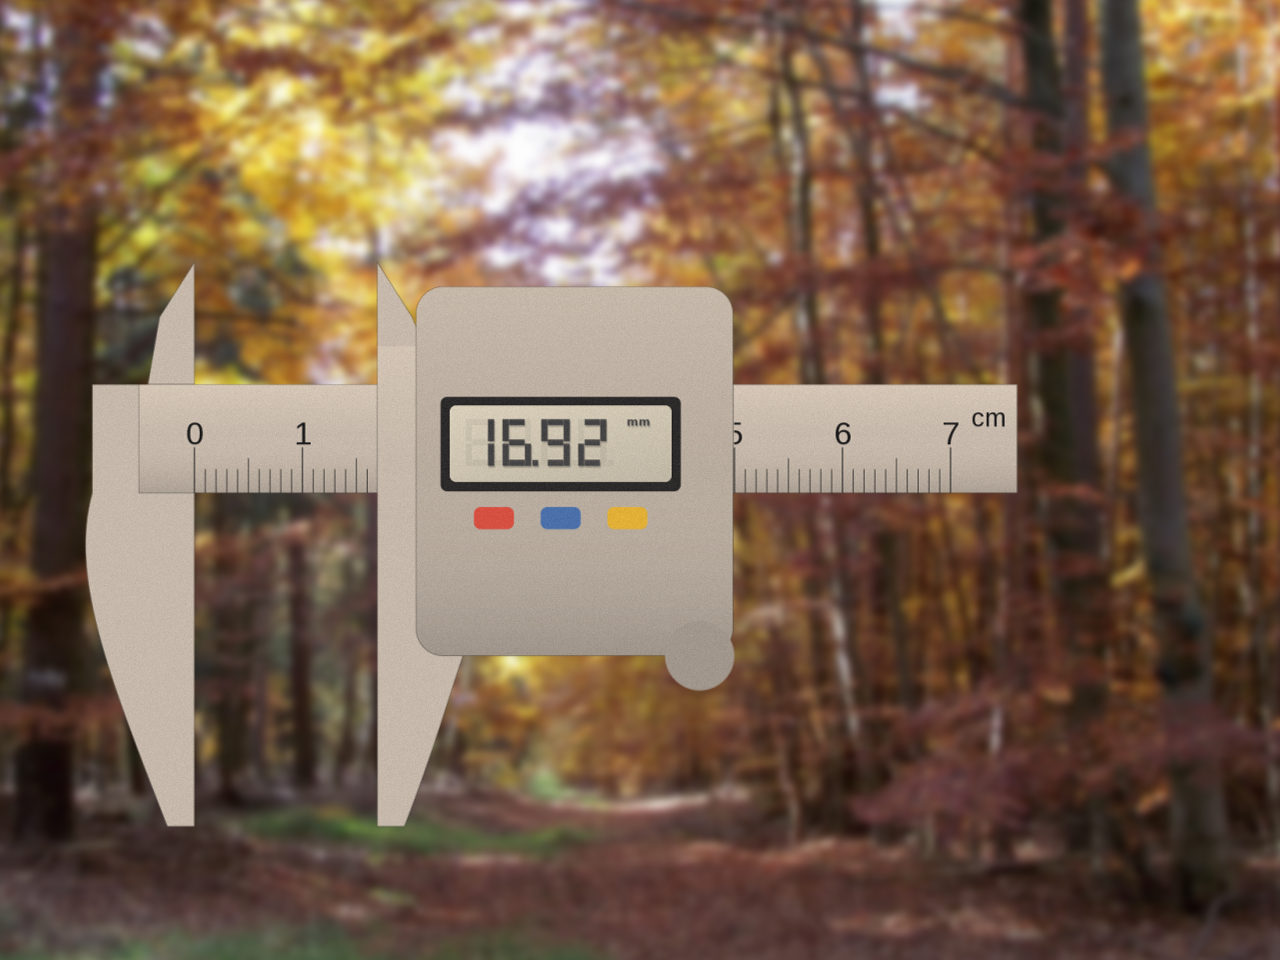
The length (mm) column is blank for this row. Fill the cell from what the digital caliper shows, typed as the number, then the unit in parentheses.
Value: 16.92 (mm)
